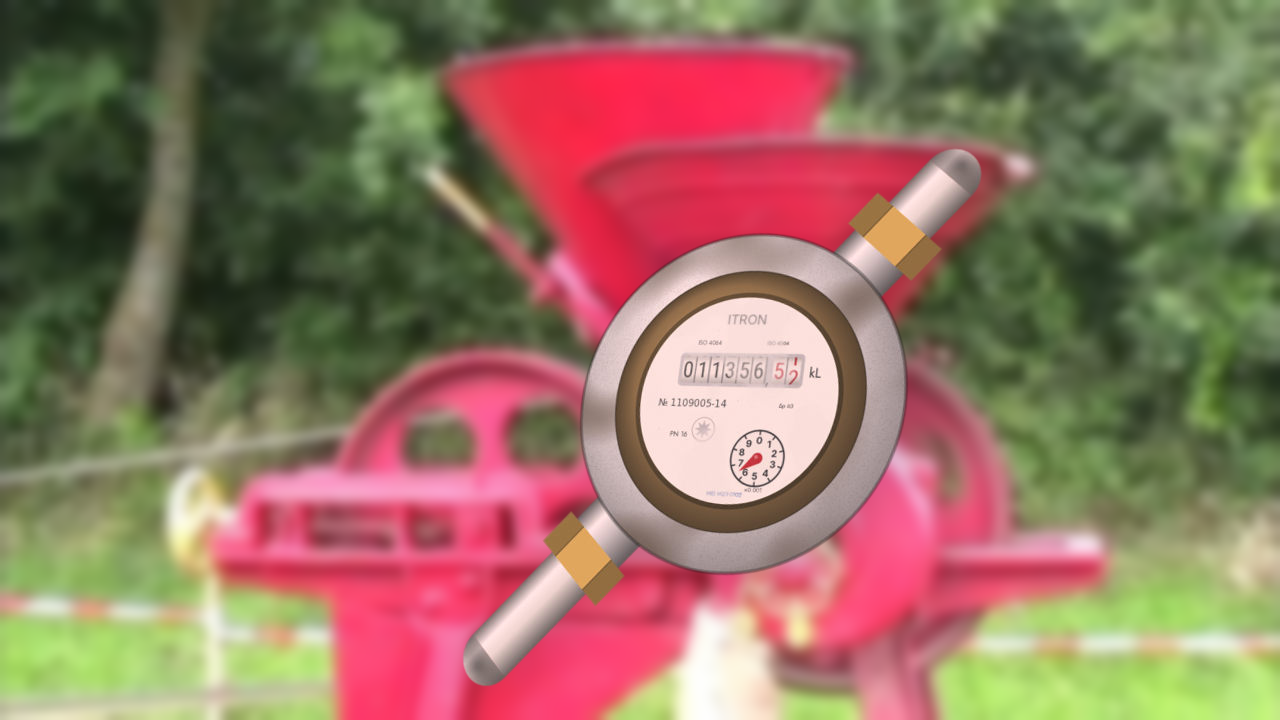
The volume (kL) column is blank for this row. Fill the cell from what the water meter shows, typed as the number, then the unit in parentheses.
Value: 11356.516 (kL)
